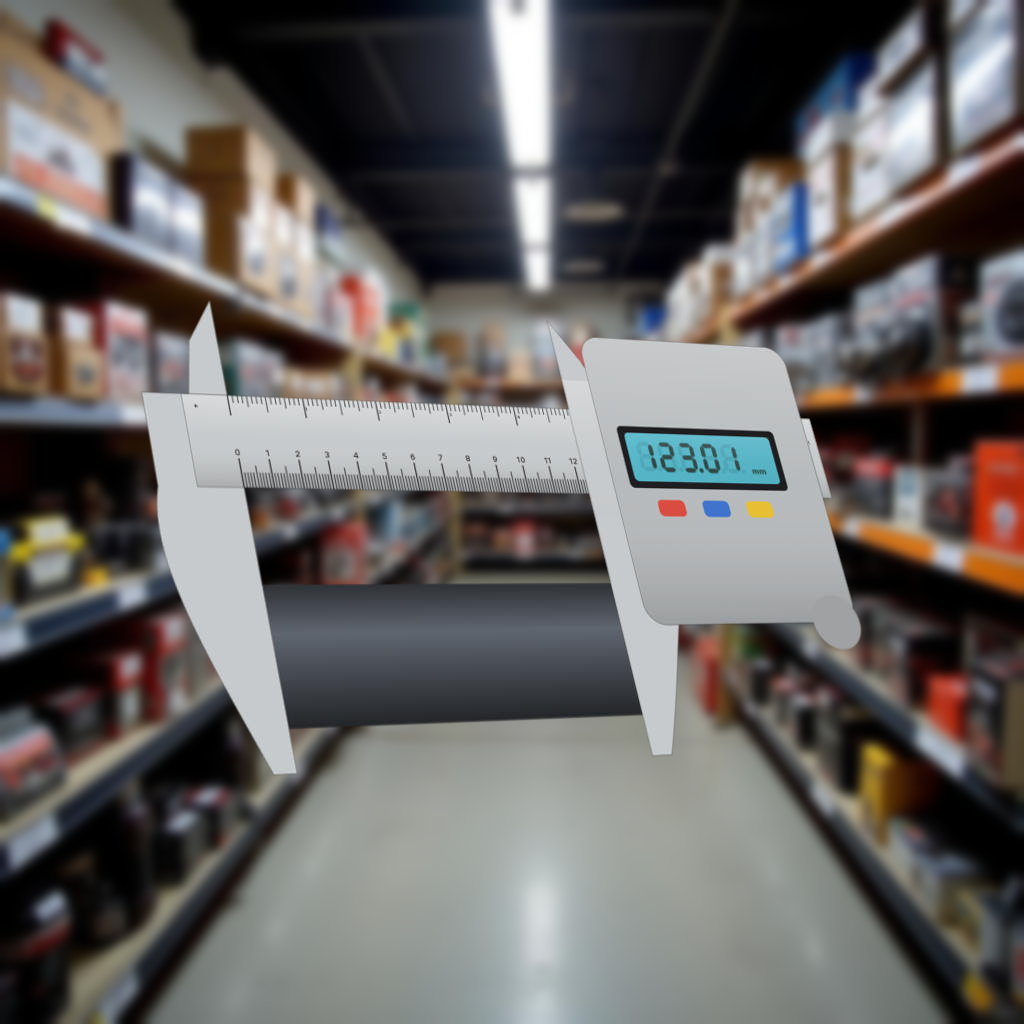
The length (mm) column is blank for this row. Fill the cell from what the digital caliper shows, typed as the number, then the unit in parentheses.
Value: 123.01 (mm)
